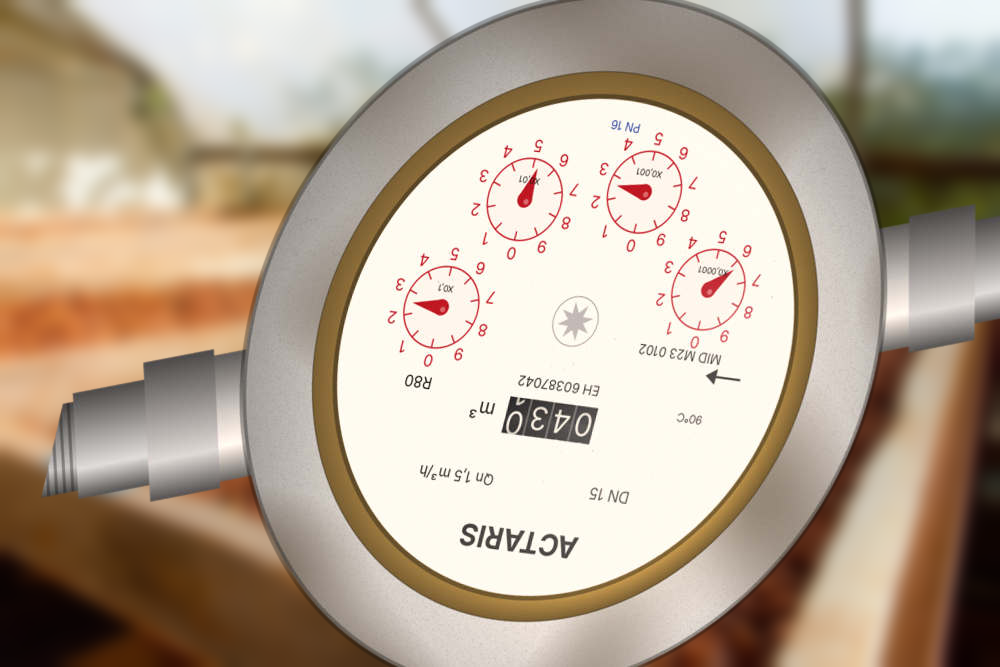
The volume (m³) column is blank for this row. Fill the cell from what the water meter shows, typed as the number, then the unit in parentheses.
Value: 430.2526 (m³)
